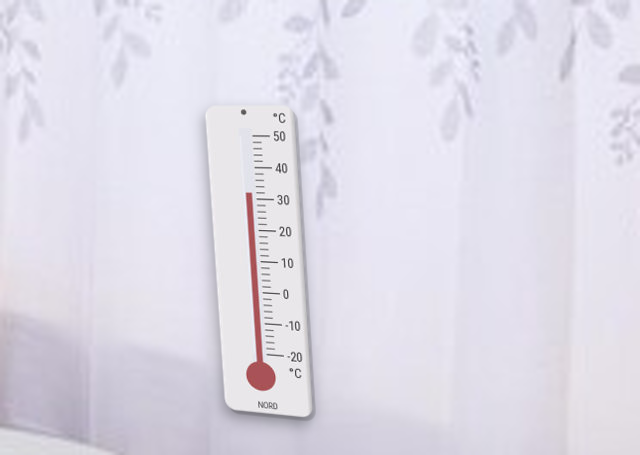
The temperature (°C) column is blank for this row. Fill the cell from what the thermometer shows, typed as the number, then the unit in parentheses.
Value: 32 (°C)
